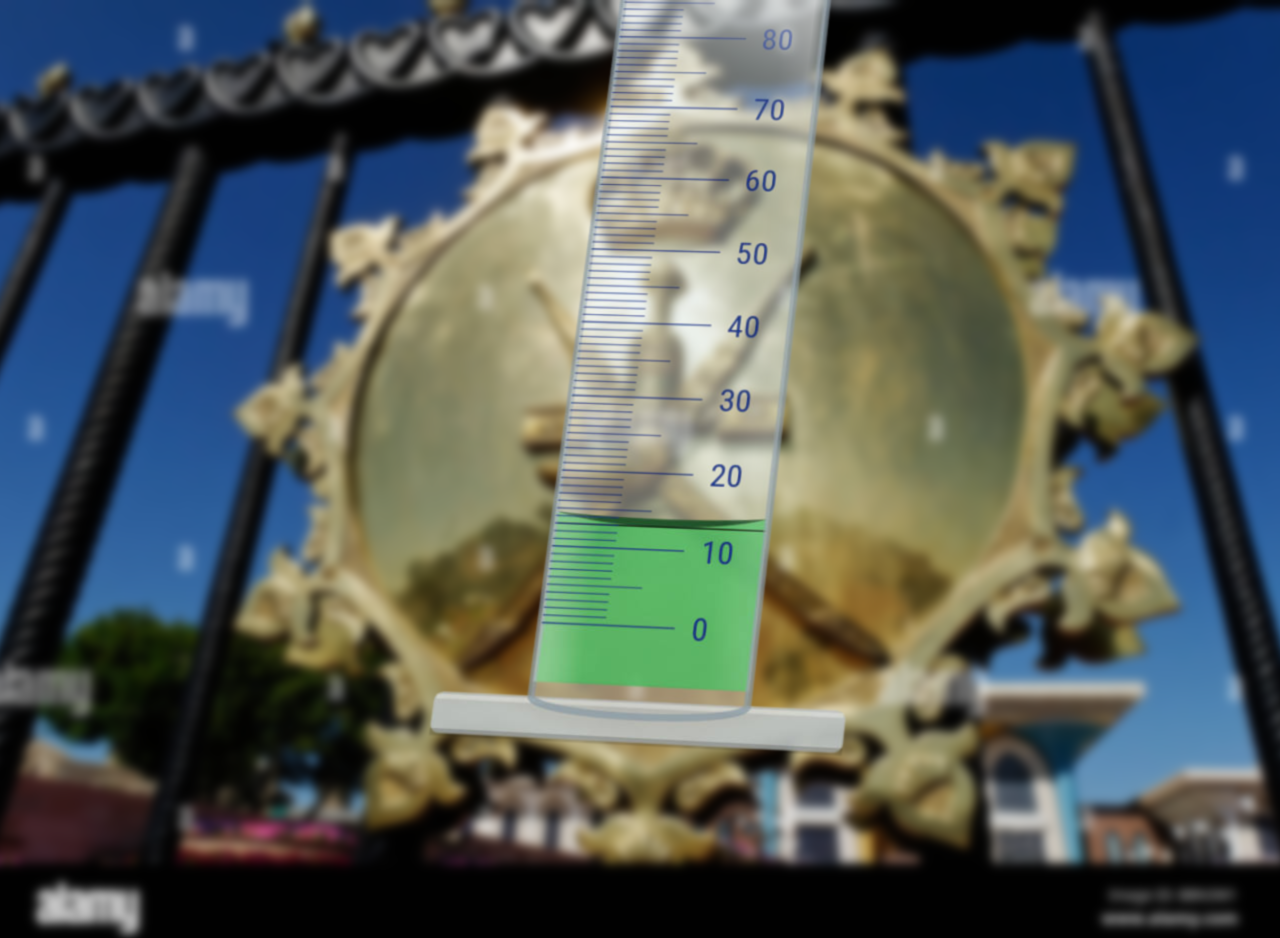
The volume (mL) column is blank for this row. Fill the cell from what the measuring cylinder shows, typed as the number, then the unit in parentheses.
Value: 13 (mL)
